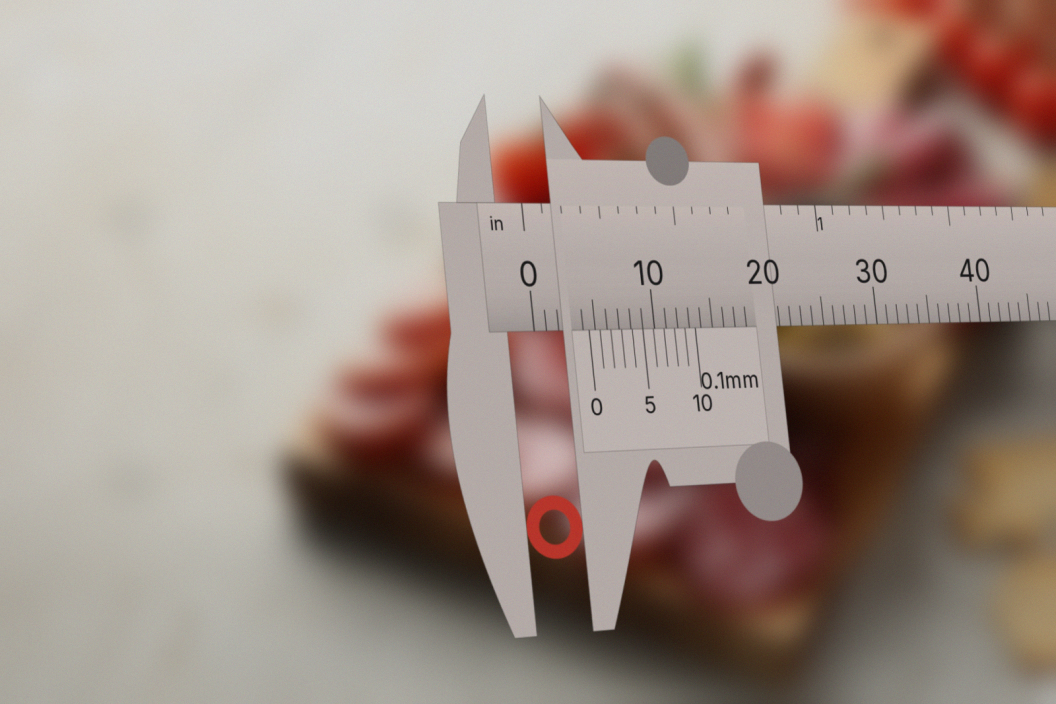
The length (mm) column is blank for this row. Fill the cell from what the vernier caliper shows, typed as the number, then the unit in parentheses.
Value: 4.5 (mm)
